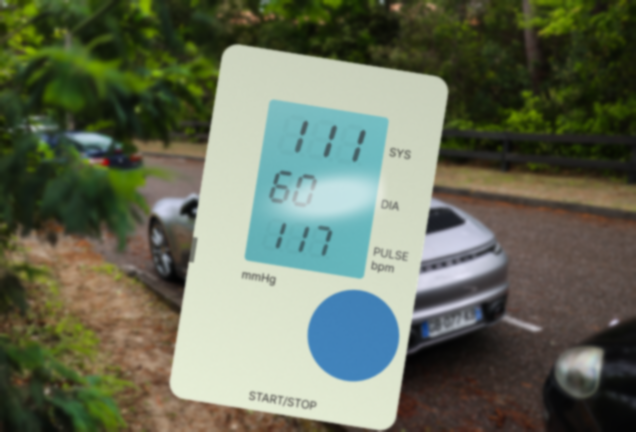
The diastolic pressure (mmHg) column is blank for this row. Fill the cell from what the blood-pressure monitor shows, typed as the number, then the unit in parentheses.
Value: 60 (mmHg)
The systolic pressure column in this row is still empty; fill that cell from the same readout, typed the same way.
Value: 111 (mmHg)
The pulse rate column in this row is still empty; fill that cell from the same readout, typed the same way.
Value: 117 (bpm)
